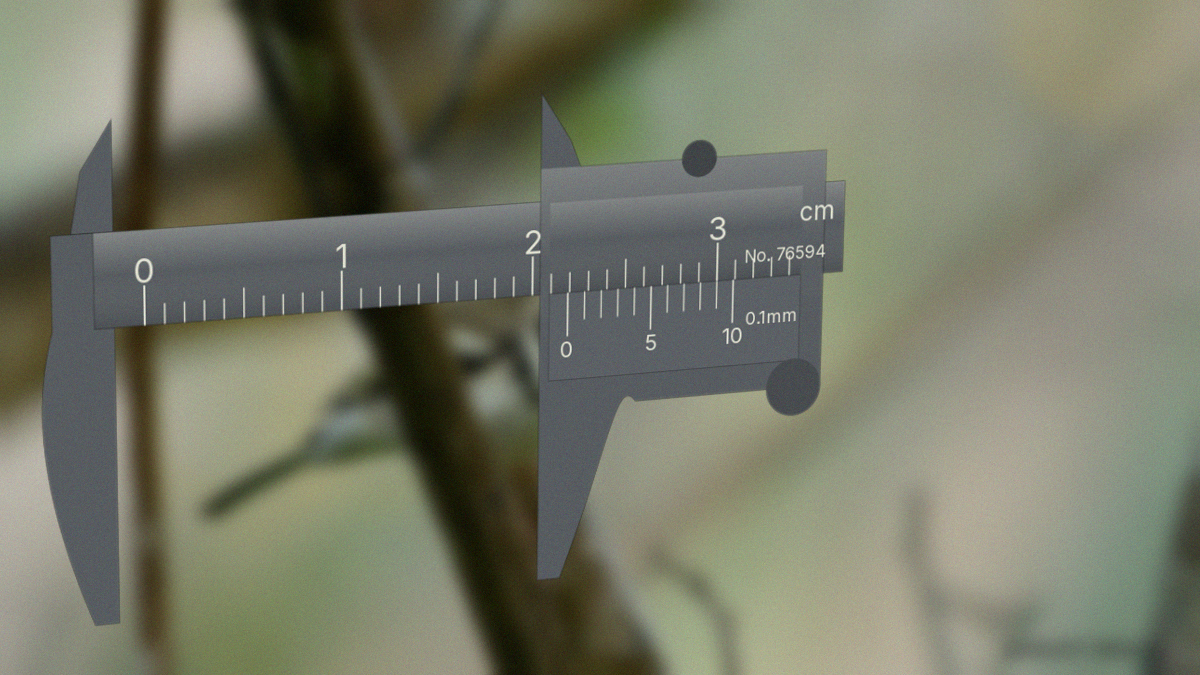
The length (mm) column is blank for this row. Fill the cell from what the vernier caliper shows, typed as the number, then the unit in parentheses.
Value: 21.9 (mm)
